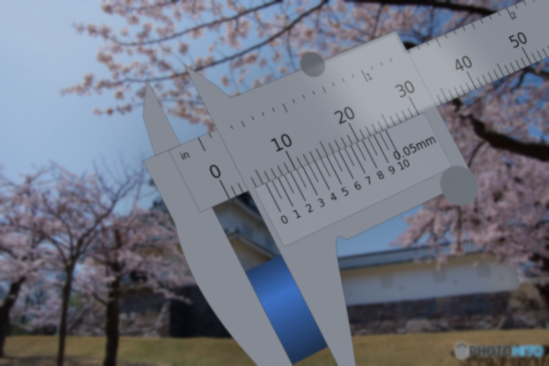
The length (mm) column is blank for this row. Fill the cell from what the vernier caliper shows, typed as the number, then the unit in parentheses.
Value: 5.4 (mm)
